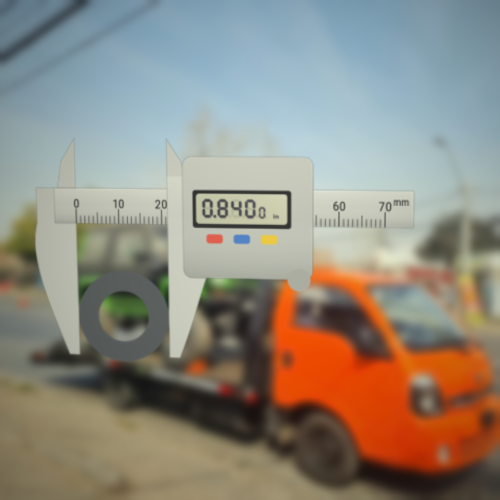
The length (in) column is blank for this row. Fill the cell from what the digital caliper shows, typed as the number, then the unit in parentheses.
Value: 0.8400 (in)
